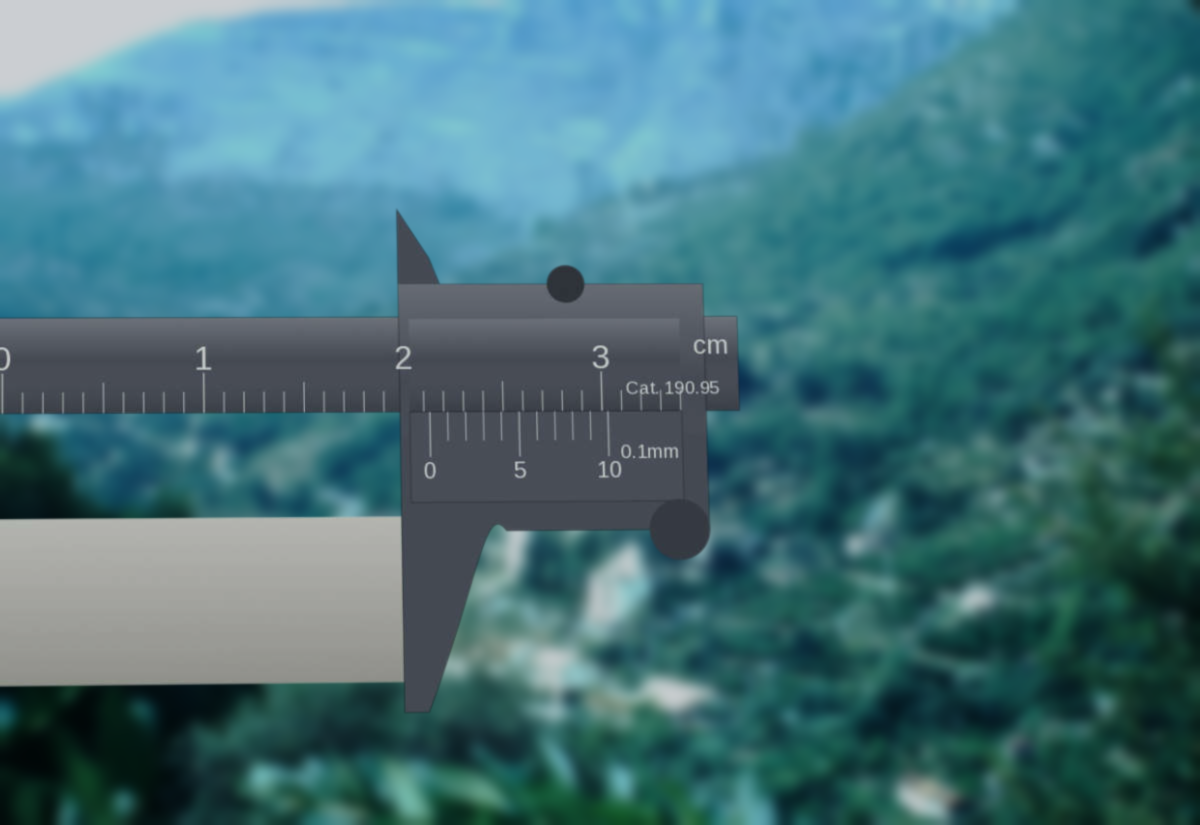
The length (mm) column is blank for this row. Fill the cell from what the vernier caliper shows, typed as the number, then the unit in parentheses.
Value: 21.3 (mm)
